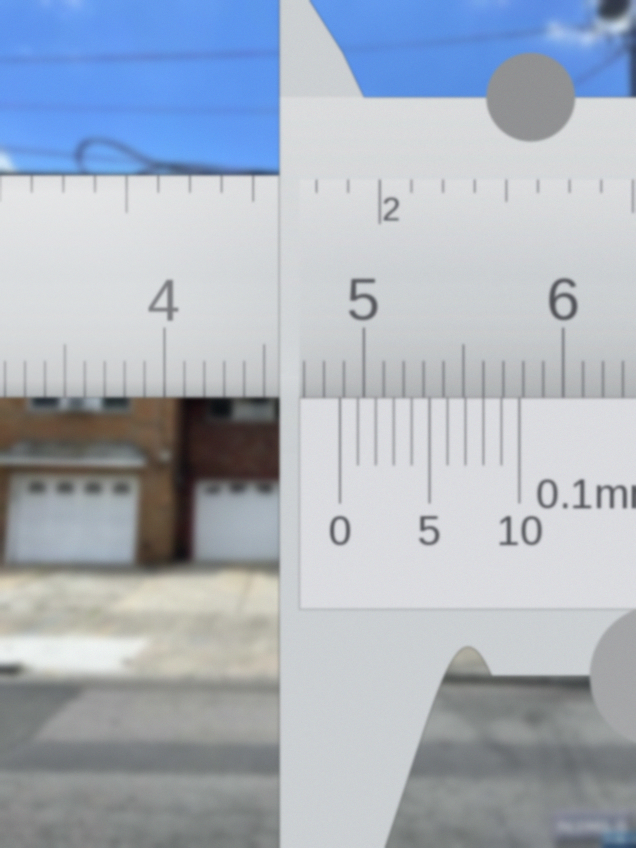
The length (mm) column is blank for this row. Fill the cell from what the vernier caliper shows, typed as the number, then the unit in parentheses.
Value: 48.8 (mm)
